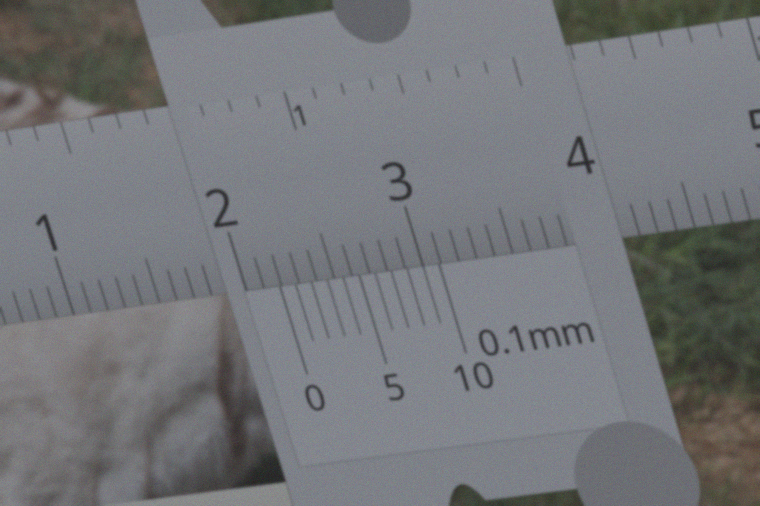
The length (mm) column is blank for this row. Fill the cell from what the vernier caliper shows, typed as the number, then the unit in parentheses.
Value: 21.9 (mm)
